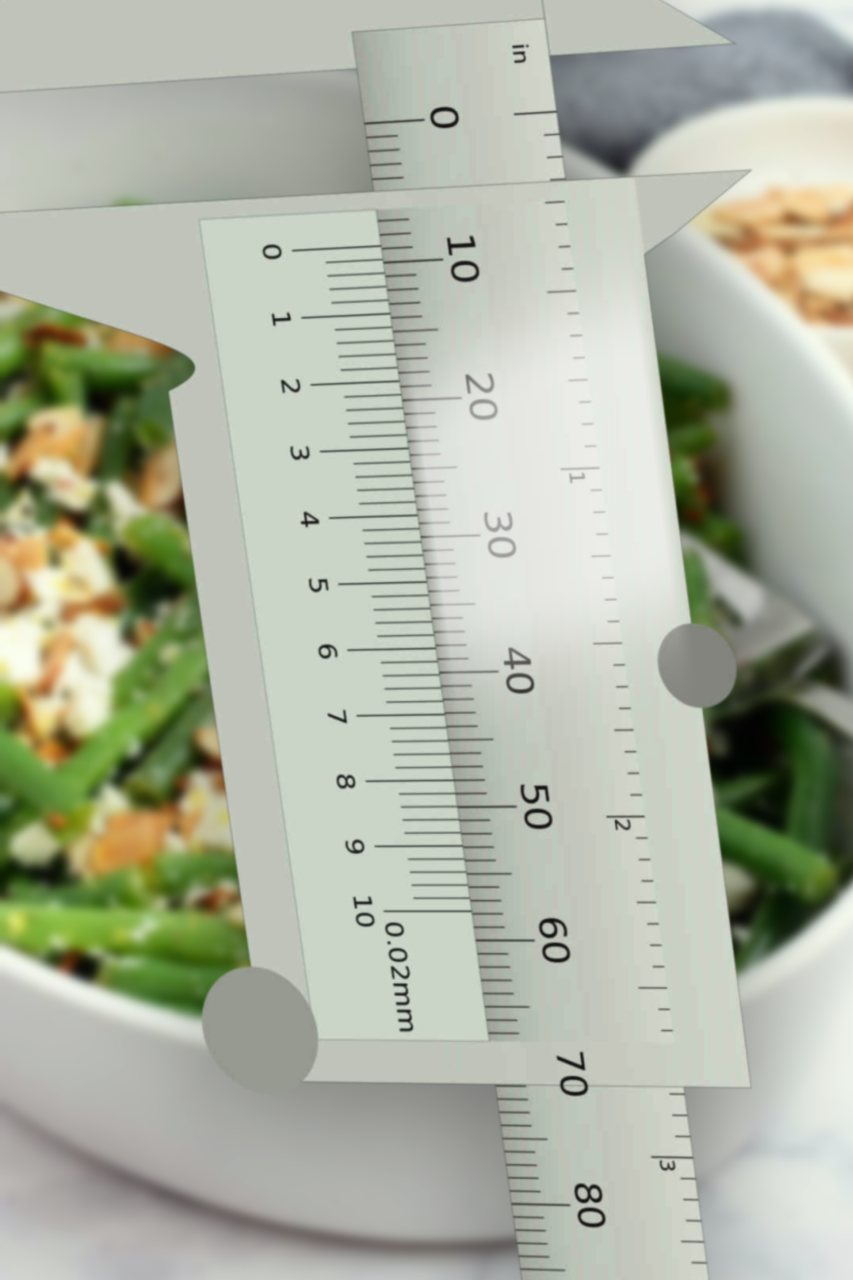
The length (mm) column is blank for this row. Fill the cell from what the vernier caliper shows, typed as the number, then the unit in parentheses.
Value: 8.8 (mm)
